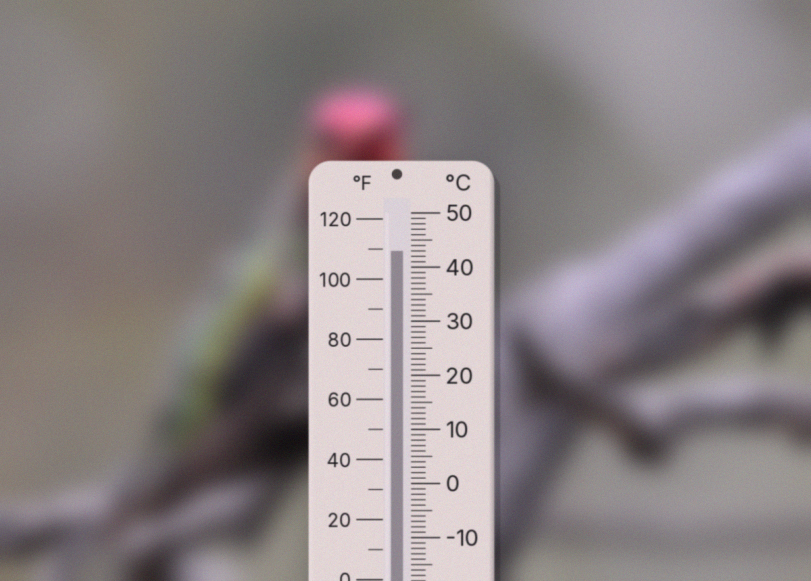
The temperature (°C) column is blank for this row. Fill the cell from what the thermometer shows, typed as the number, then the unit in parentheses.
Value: 43 (°C)
